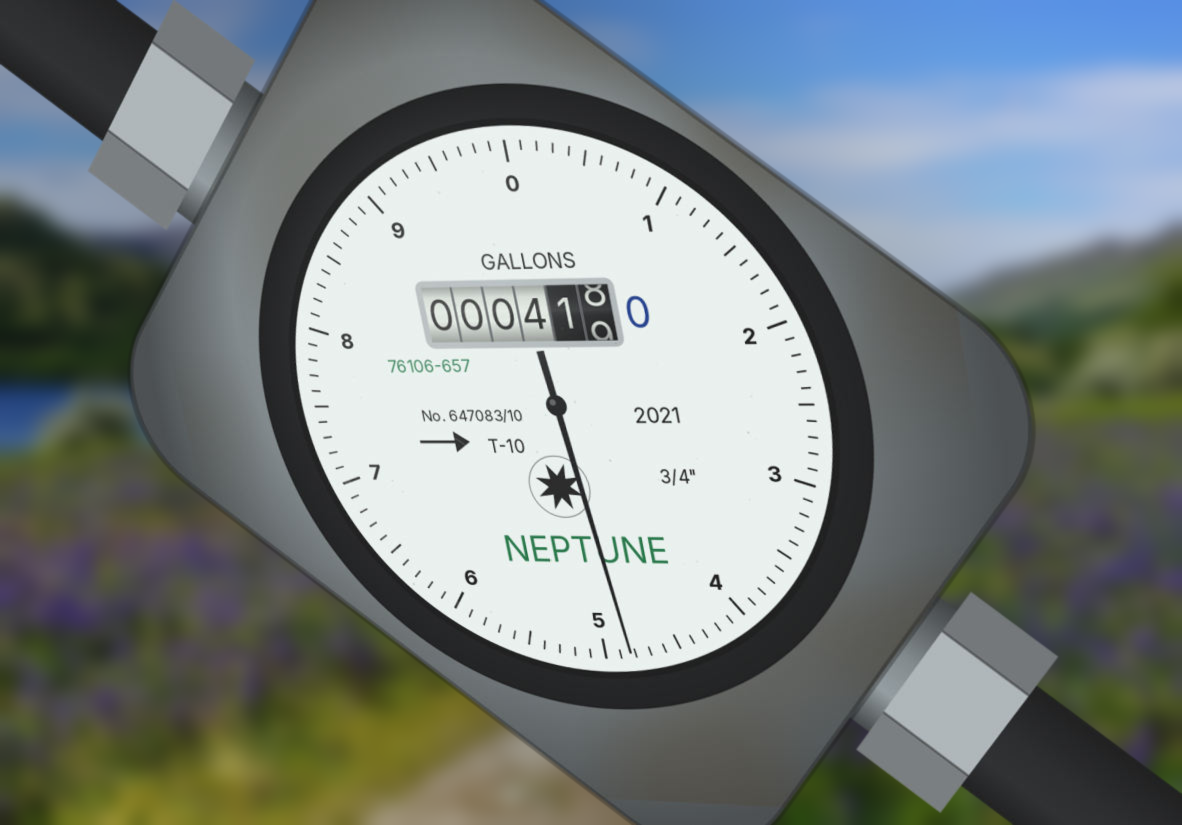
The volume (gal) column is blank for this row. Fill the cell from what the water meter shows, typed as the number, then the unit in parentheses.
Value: 4184.8 (gal)
